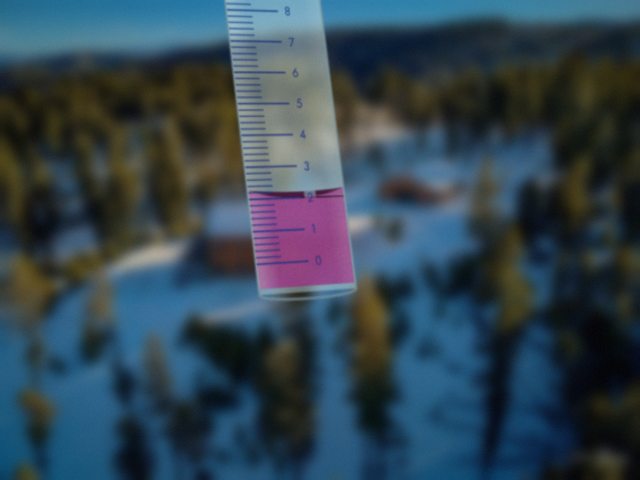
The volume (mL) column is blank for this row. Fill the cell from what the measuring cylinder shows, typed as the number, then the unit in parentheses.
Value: 2 (mL)
